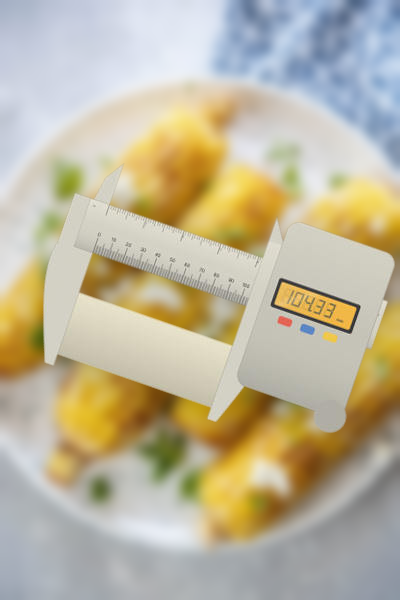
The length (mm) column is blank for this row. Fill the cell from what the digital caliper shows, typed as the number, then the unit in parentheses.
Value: 104.33 (mm)
